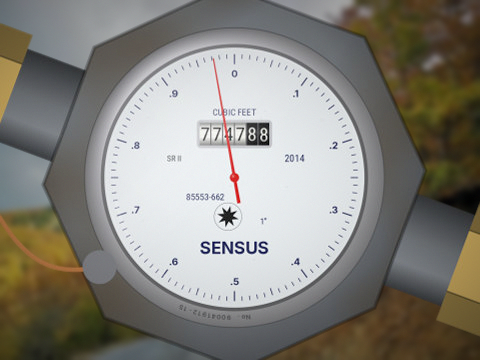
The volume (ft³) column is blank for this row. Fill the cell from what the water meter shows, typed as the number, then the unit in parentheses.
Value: 774787.97 (ft³)
